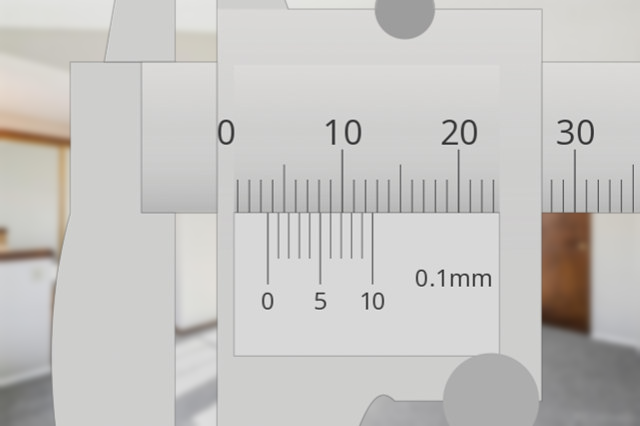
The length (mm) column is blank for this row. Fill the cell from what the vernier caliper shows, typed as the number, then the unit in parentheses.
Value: 3.6 (mm)
